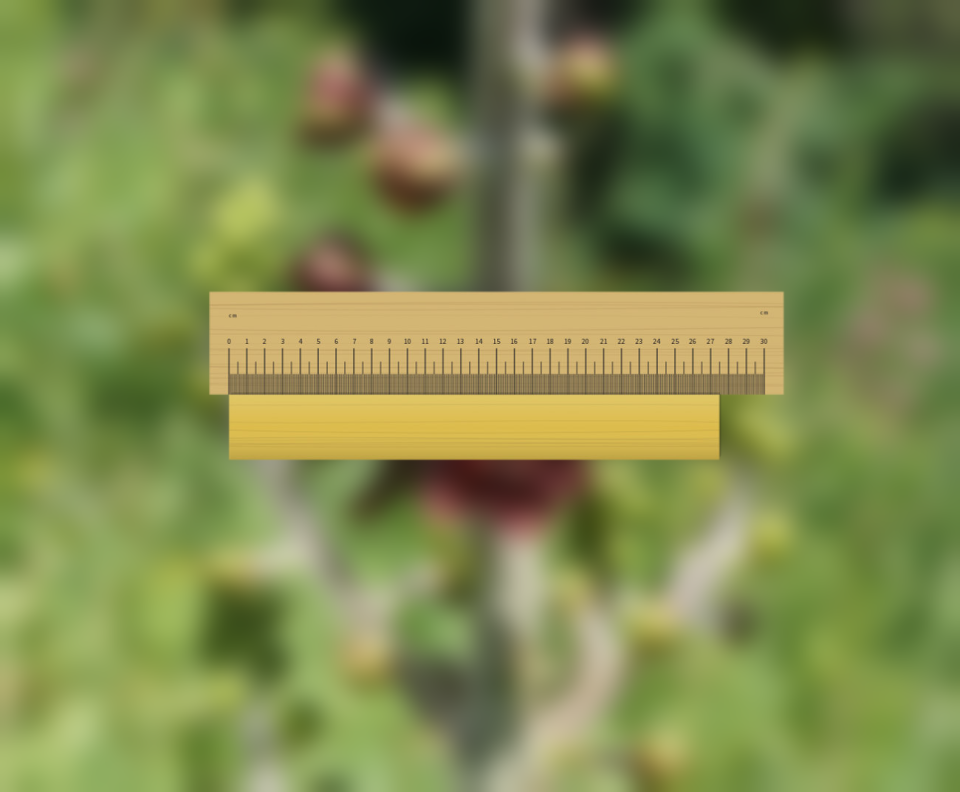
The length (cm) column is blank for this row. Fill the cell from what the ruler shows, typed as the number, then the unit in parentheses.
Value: 27.5 (cm)
